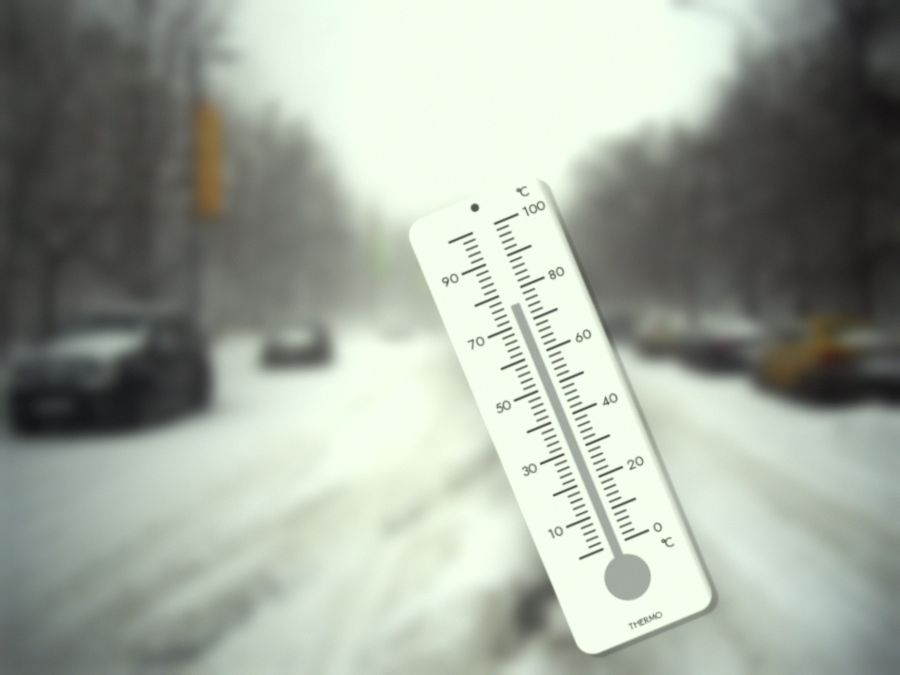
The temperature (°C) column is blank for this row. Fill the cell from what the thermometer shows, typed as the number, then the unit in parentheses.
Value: 76 (°C)
